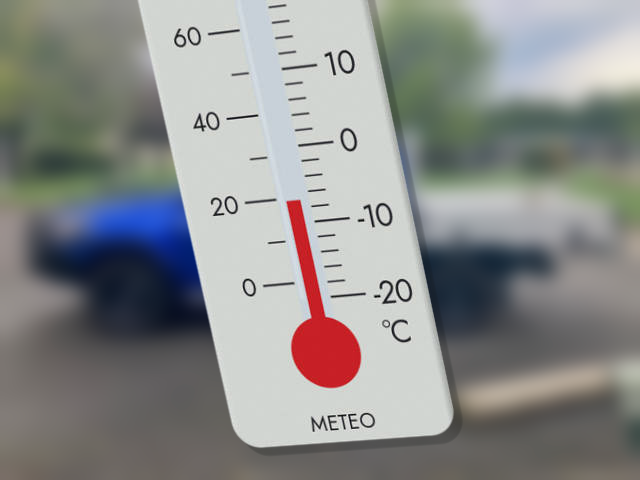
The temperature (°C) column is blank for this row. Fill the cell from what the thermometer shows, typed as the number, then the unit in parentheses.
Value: -7 (°C)
